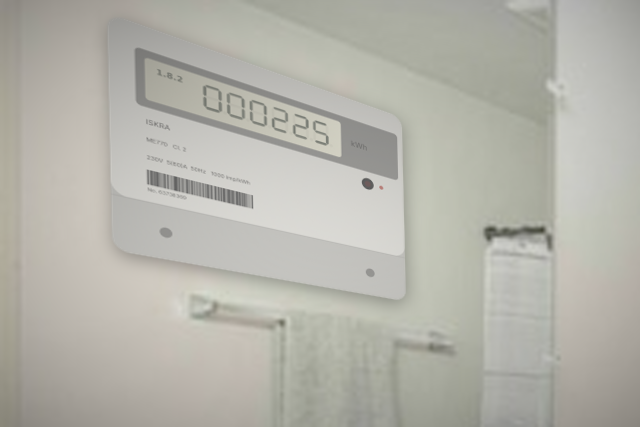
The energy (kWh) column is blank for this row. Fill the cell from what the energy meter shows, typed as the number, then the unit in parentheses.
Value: 225 (kWh)
